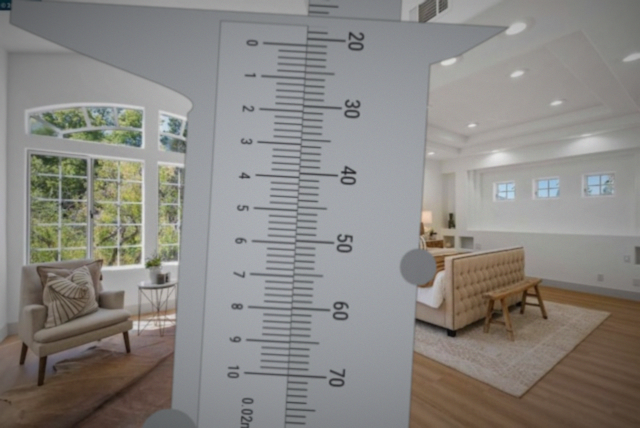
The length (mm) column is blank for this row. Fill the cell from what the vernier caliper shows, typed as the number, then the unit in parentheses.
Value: 21.0 (mm)
